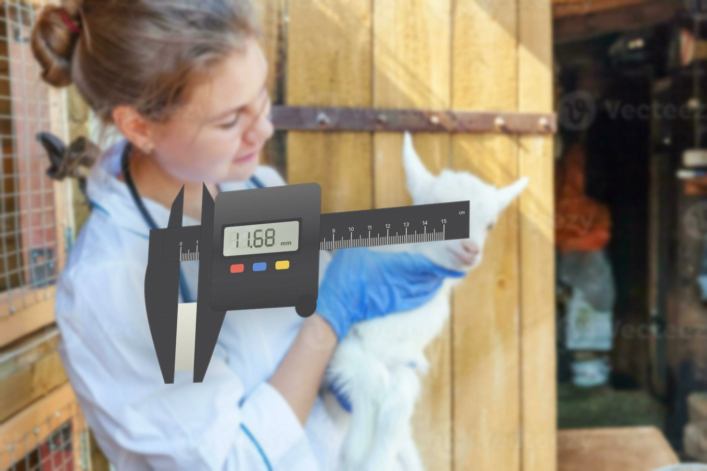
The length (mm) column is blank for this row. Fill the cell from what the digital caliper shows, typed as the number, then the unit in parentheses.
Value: 11.68 (mm)
